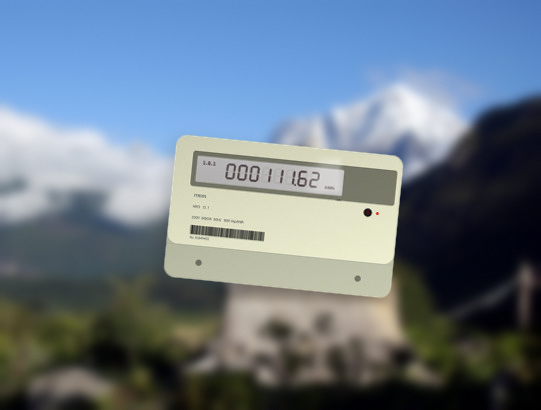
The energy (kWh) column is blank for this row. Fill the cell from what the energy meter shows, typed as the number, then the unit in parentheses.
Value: 111.62 (kWh)
